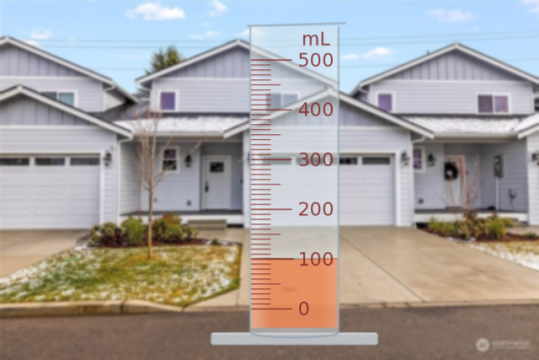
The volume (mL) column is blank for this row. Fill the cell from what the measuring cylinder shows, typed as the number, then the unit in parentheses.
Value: 100 (mL)
